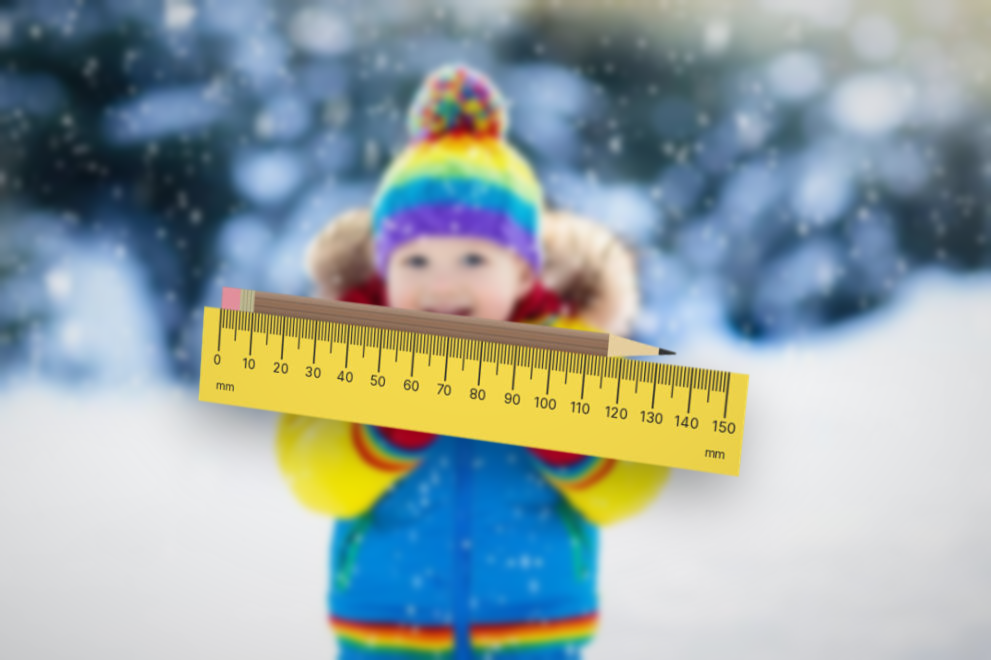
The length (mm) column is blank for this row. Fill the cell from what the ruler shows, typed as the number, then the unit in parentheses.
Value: 135 (mm)
